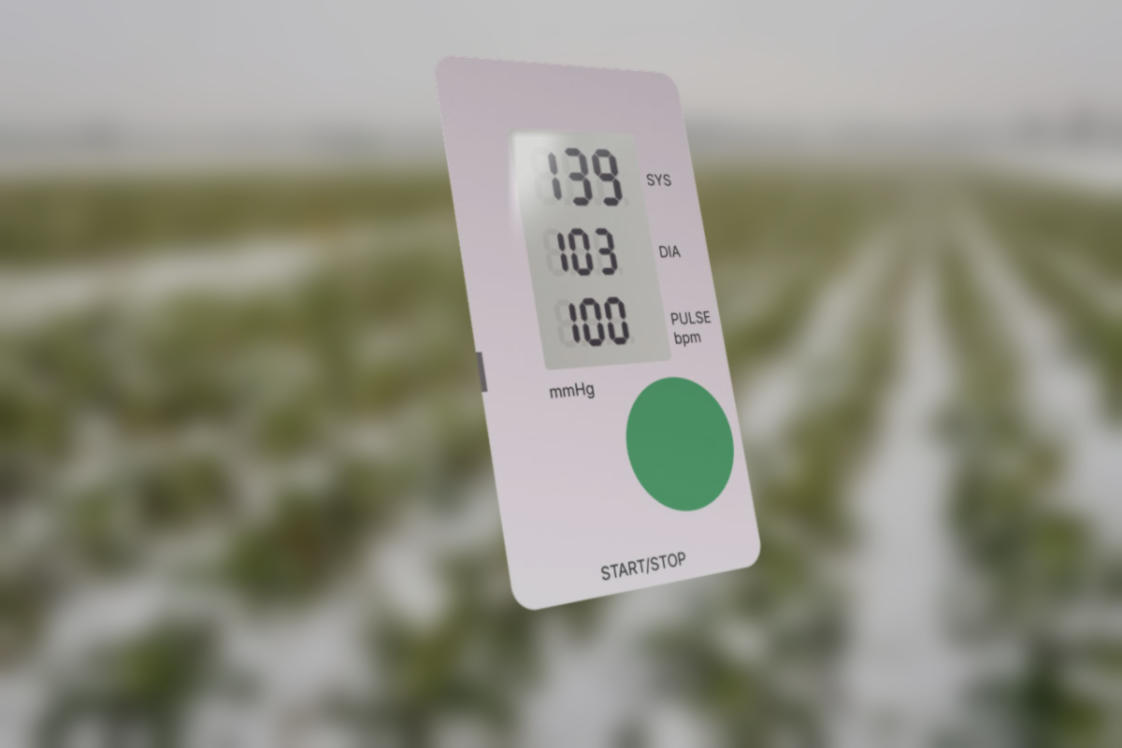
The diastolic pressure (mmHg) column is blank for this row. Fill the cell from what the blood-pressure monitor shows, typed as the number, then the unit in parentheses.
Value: 103 (mmHg)
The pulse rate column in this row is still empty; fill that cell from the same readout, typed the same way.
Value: 100 (bpm)
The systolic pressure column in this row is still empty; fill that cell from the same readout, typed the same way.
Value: 139 (mmHg)
